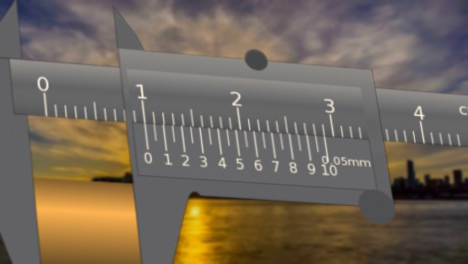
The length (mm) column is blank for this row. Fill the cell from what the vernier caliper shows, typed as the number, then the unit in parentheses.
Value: 10.0 (mm)
